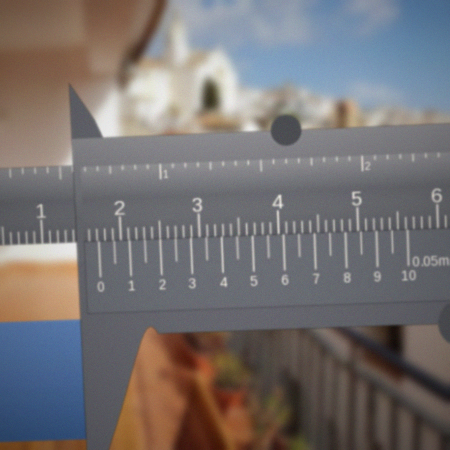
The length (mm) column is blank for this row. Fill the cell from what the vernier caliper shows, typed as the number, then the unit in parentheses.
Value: 17.2 (mm)
